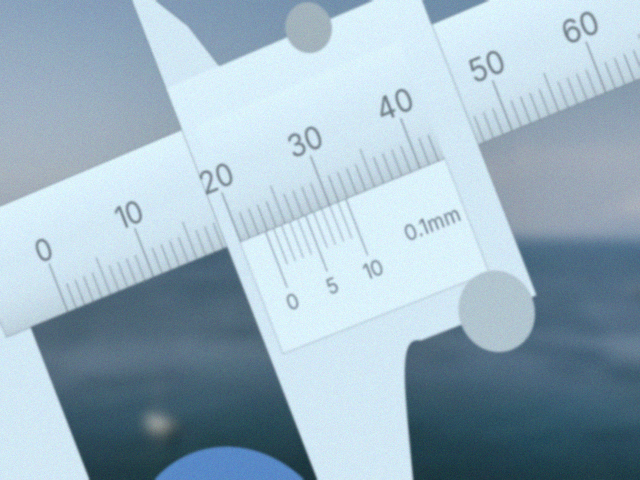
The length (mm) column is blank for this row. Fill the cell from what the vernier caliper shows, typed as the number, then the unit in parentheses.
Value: 22.8 (mm)
